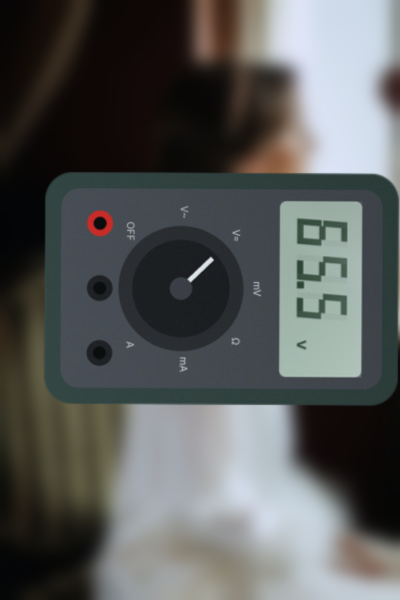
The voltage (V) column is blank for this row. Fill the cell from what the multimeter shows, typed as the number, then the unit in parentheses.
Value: 65.5 (V)
